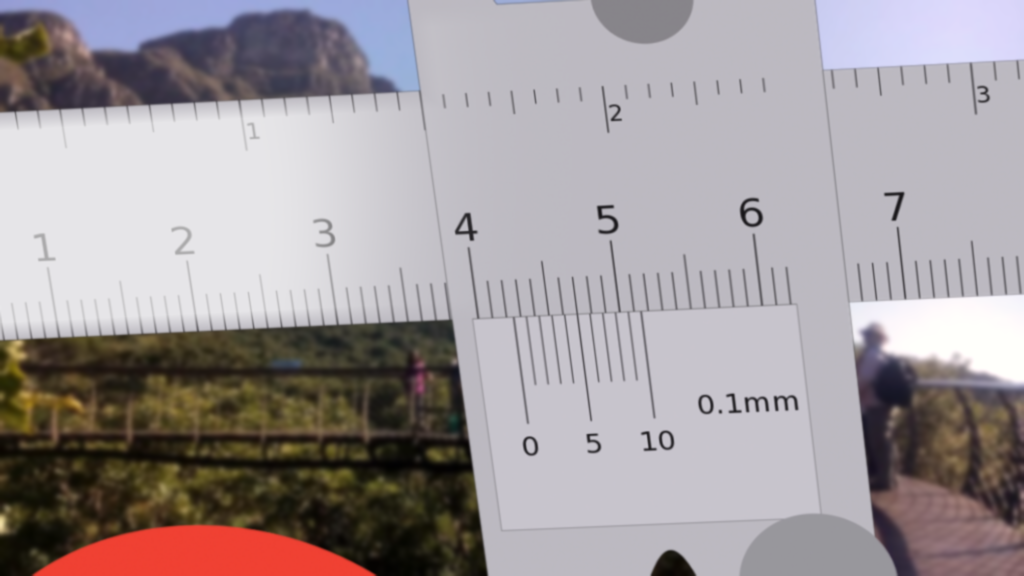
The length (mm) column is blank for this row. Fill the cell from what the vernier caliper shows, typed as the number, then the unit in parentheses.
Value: 42.5 (mm)
